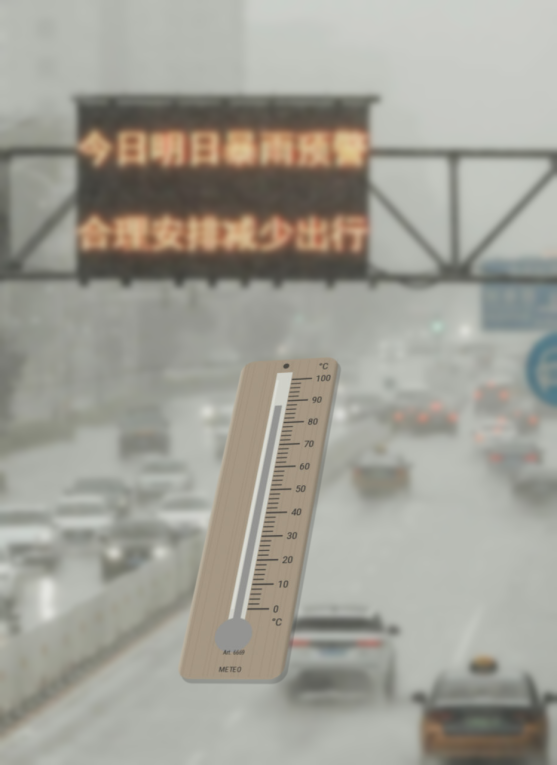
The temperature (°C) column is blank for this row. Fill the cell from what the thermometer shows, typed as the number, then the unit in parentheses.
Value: 88 (°C)
